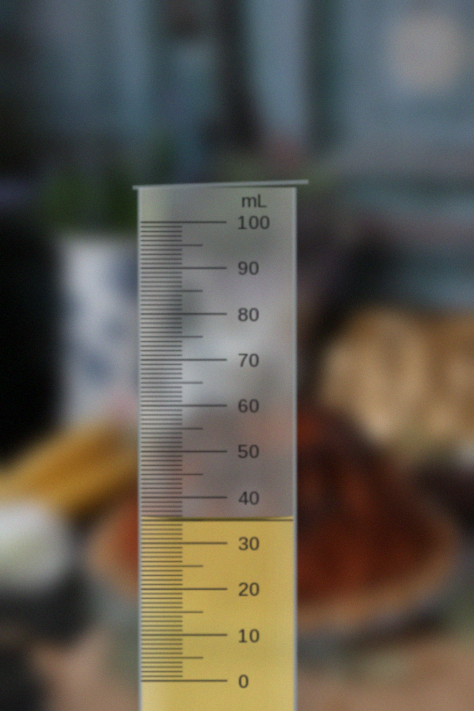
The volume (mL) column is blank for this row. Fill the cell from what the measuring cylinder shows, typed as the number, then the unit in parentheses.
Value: 35 (mL)
